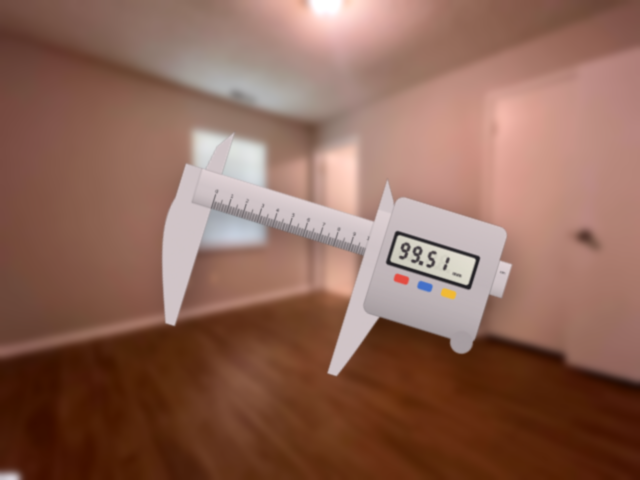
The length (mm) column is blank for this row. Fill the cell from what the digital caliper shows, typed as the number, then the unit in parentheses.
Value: 99.51 (mm)
